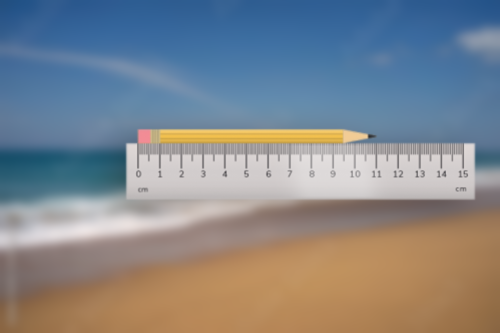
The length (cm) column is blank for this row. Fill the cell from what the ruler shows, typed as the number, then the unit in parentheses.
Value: 11 (cm)
